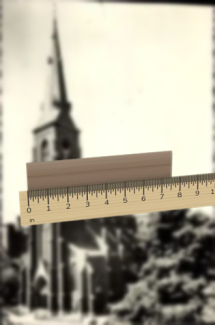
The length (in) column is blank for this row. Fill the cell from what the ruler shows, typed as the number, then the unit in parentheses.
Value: 7.5 (in)
